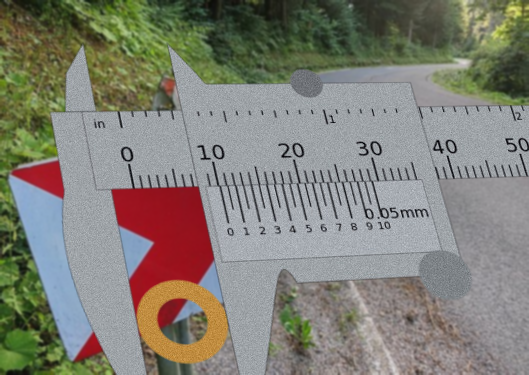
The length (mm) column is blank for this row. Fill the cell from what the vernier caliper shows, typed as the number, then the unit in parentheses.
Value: 10.2 (mm)
